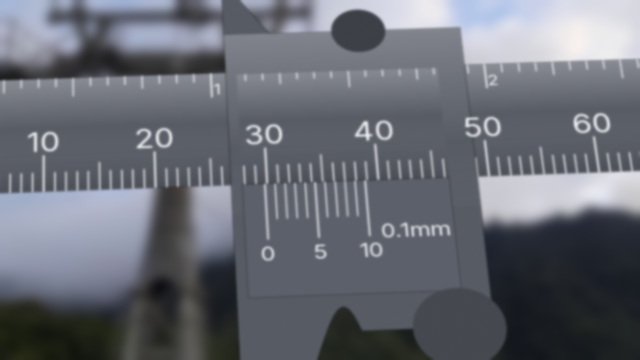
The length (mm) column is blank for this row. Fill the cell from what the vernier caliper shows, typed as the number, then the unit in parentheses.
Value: 29.8 (mm)
